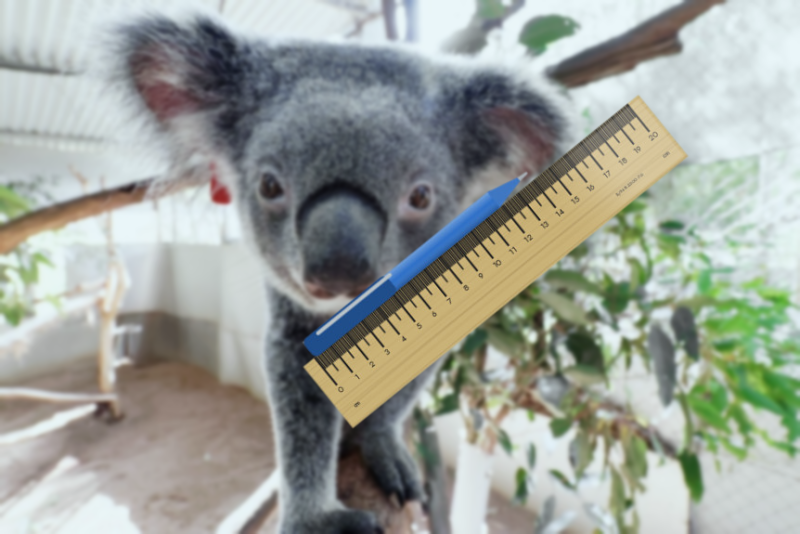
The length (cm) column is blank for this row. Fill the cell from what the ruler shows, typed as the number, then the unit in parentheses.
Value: 14 (cm)
